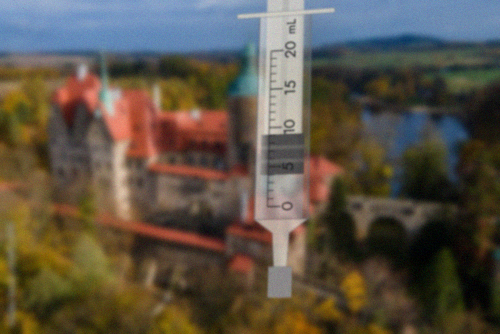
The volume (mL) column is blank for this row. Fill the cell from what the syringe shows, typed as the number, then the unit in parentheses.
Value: 4 (mL)
